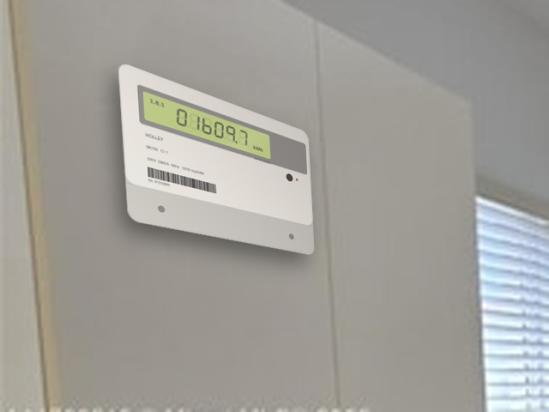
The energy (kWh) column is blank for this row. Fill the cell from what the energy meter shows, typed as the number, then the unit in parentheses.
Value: 1609.7 (kWh)
